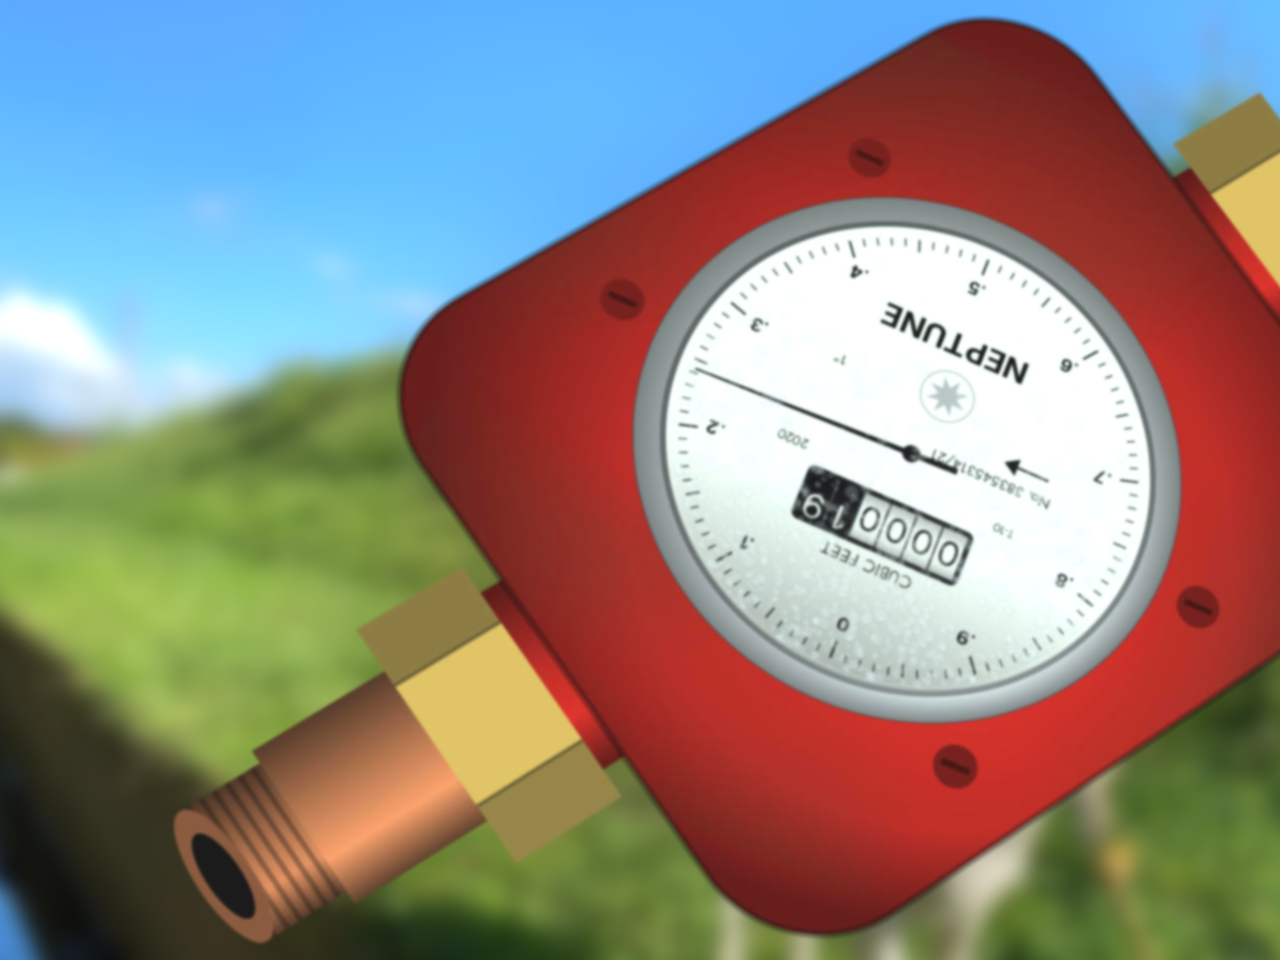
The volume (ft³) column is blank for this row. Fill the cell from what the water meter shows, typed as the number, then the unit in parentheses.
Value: 19.24 (ft³)
